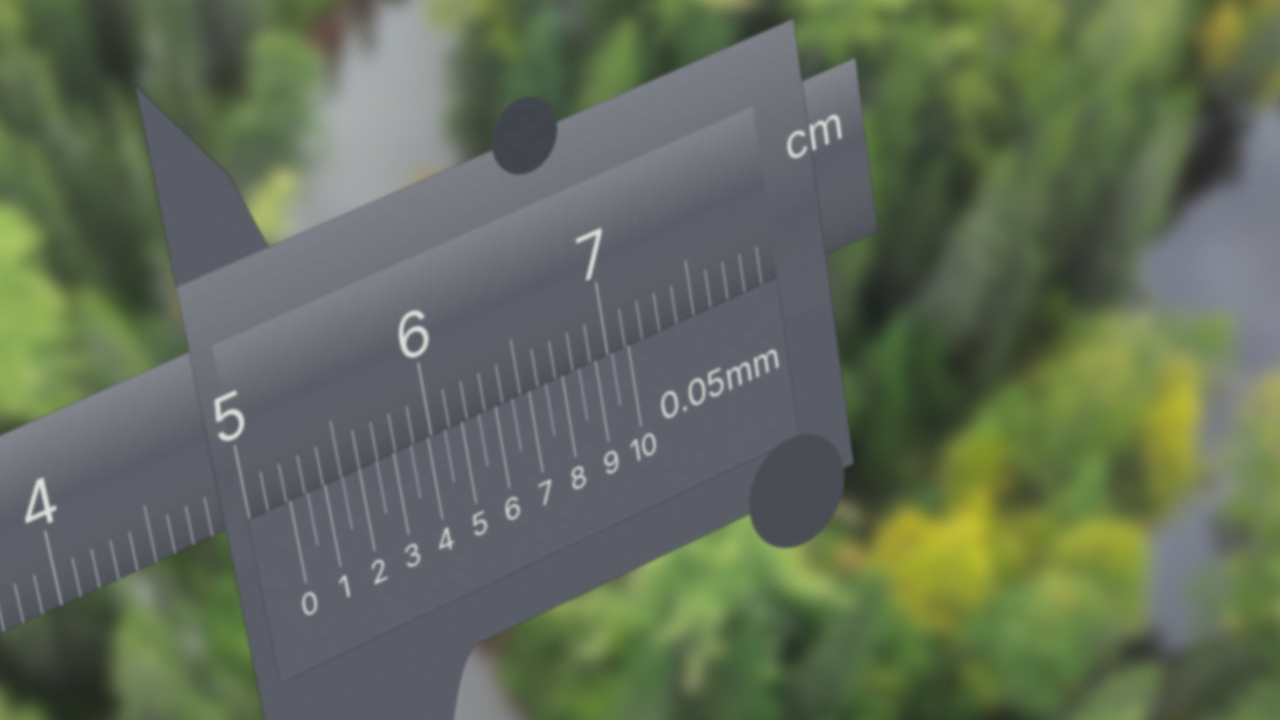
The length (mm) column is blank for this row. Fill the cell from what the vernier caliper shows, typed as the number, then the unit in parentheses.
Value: 52.2 (mm)
